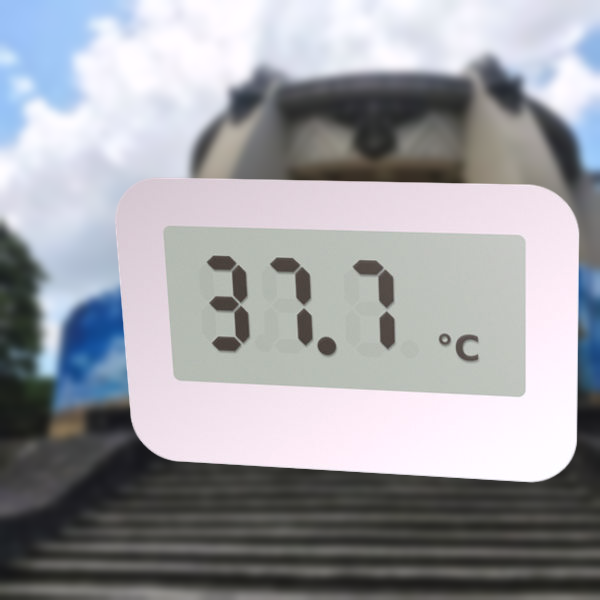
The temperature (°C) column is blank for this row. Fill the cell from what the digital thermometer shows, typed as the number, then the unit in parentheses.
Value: 37.7 (°C)
